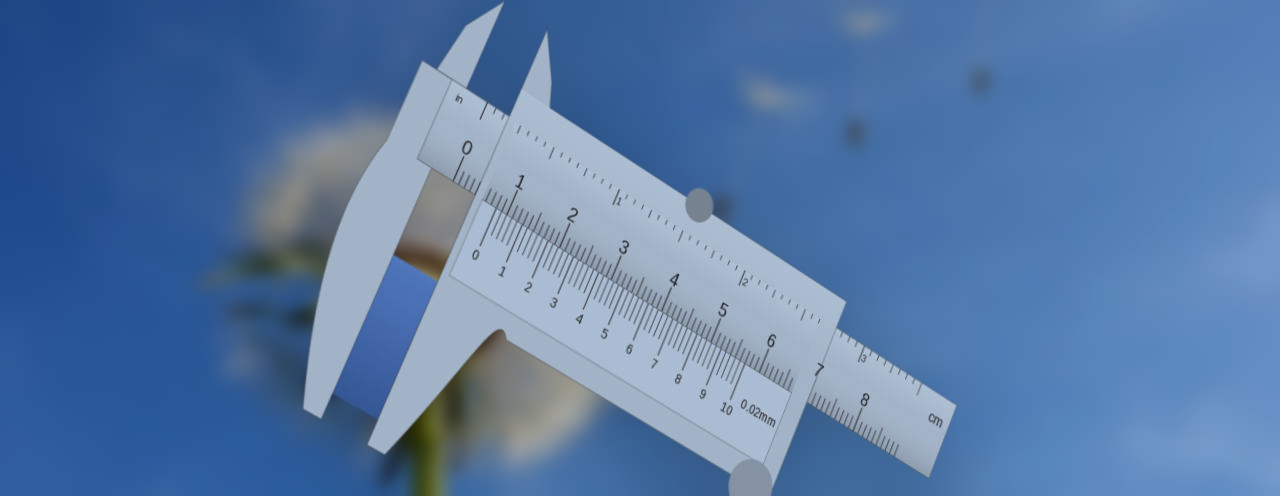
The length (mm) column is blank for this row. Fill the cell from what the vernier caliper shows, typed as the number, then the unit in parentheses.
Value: 8.0 (mm)
